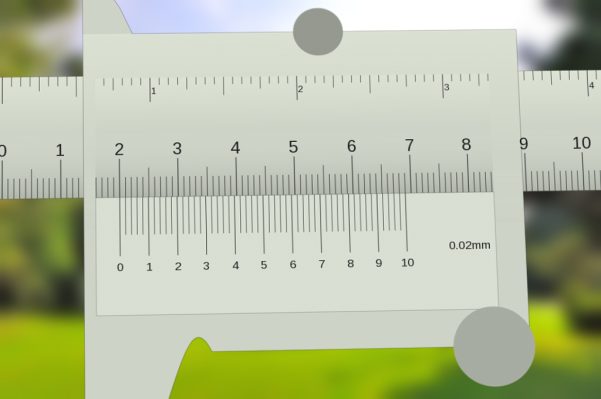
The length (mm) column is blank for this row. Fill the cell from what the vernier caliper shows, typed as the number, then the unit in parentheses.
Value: 20.0 (mm)
